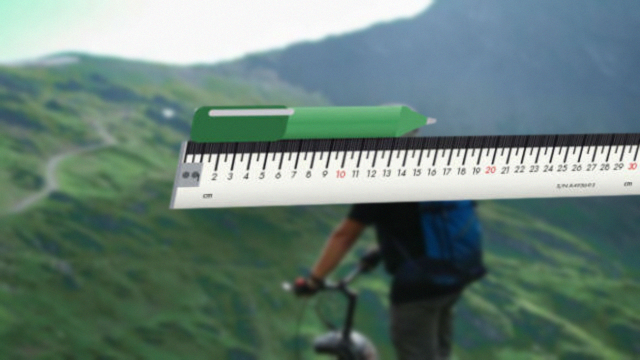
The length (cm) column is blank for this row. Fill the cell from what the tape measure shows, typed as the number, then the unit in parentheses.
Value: 15.5 (cm)
